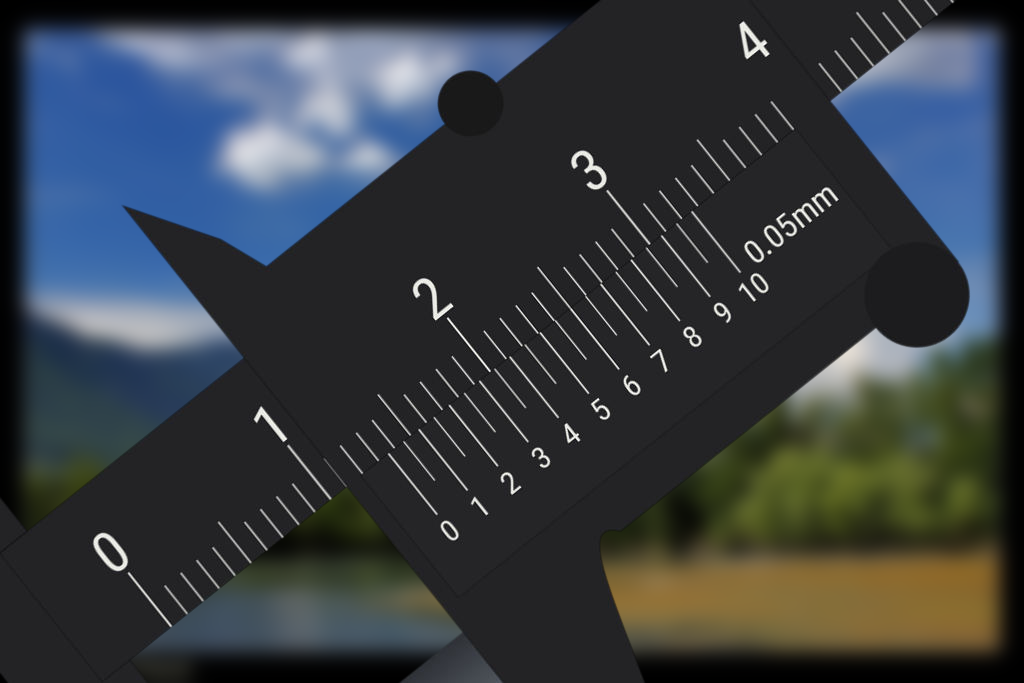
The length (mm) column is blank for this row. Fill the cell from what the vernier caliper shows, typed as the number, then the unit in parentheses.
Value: 13.6 (mm)
